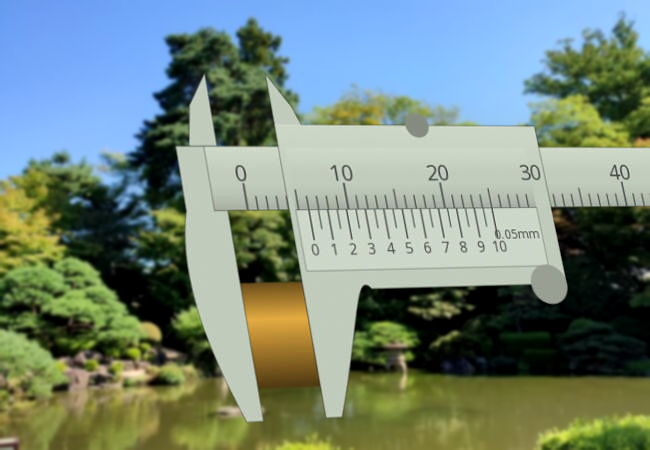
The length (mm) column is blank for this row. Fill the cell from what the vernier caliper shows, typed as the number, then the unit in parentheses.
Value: 6.0 (mm)
